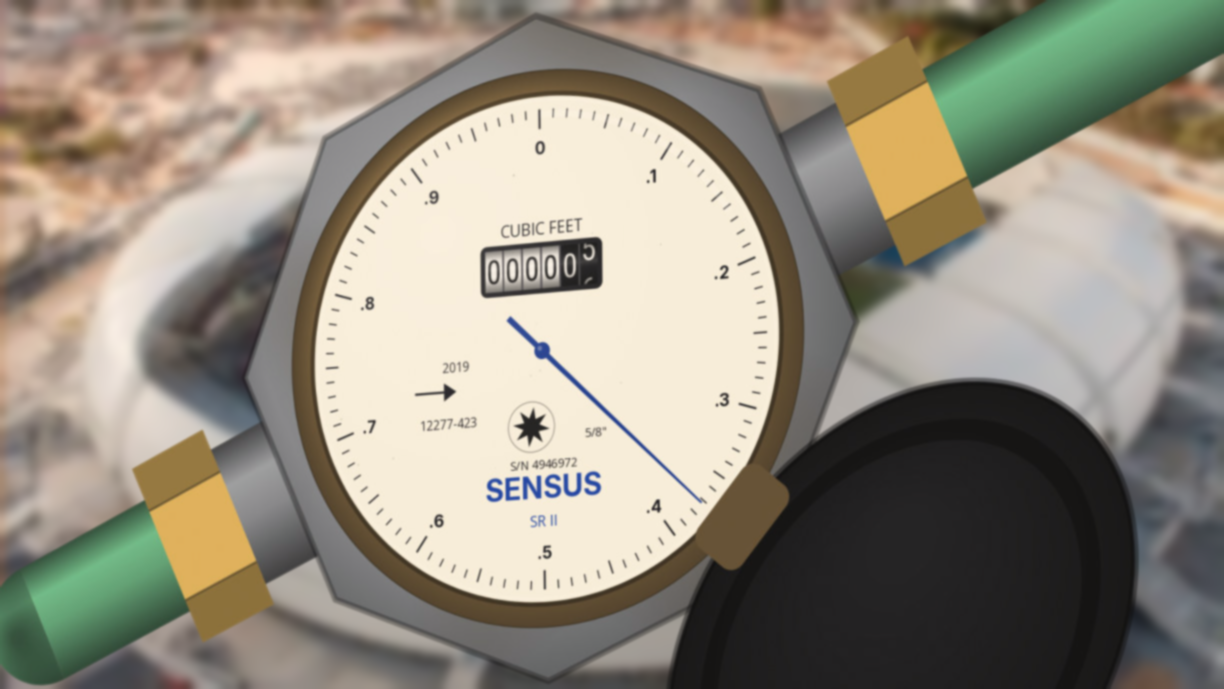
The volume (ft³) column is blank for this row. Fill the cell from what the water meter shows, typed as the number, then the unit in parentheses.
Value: 5.37 (ft³)
